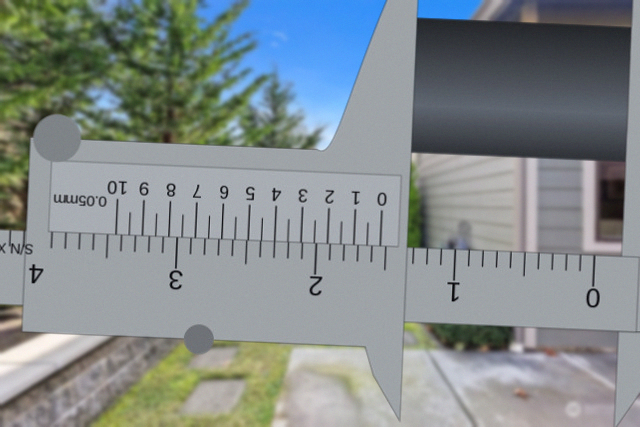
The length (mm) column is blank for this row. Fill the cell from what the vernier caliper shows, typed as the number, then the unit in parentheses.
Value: 15.4 (mm)
